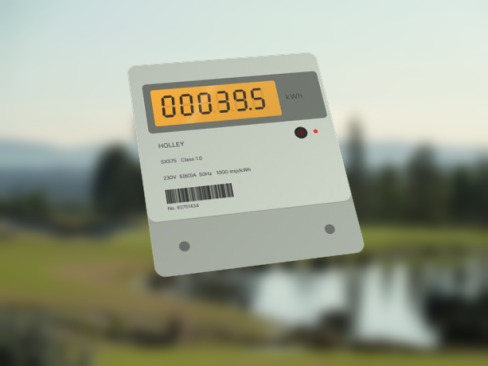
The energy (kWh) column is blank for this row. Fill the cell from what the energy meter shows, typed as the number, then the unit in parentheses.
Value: 39.5 (kWh)
